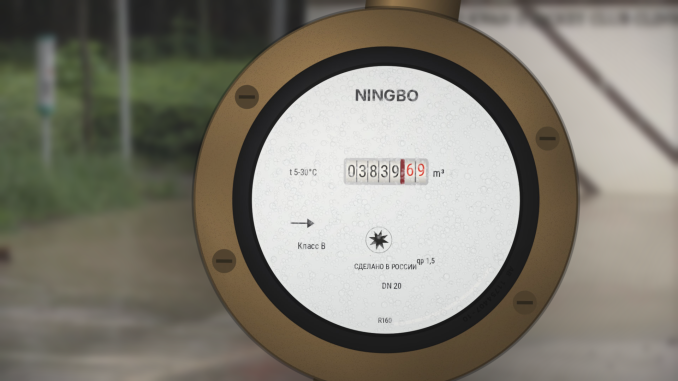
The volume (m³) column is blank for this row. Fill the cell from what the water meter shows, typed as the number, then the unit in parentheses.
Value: 3839.69 (m³)
